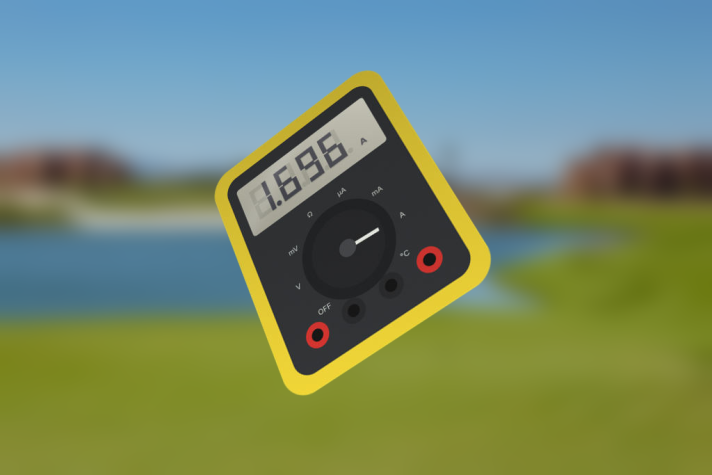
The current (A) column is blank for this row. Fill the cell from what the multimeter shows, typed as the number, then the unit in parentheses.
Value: 1.696 (A)
